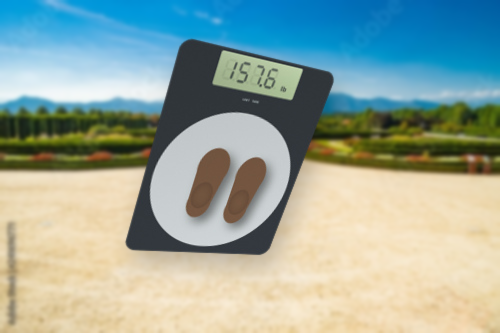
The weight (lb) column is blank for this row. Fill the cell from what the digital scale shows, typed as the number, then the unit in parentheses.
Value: 157.6 (lb)
